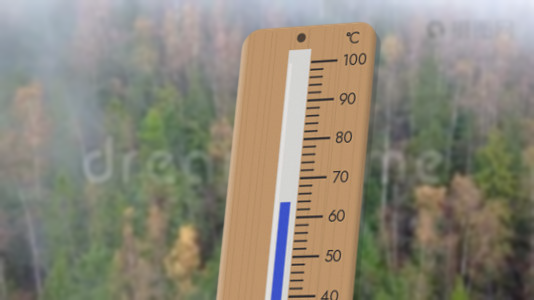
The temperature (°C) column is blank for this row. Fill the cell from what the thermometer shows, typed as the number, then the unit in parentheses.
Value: 64 (°C)
